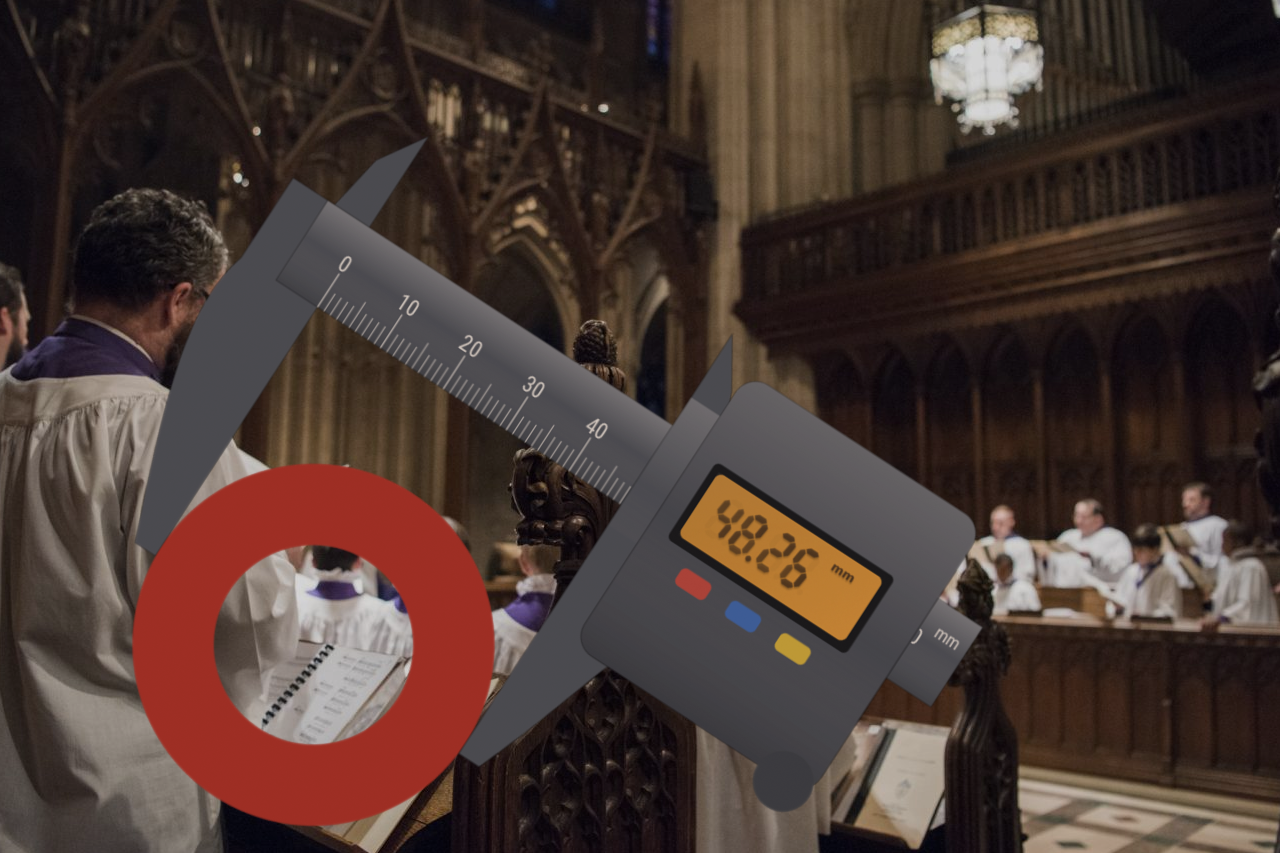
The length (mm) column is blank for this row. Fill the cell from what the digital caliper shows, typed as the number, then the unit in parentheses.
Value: 48.26 (mm)
